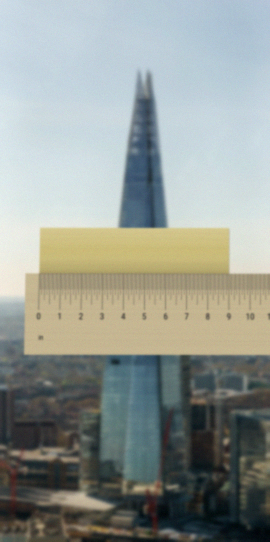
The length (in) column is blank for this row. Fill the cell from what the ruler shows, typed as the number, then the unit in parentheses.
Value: 9 (in)
